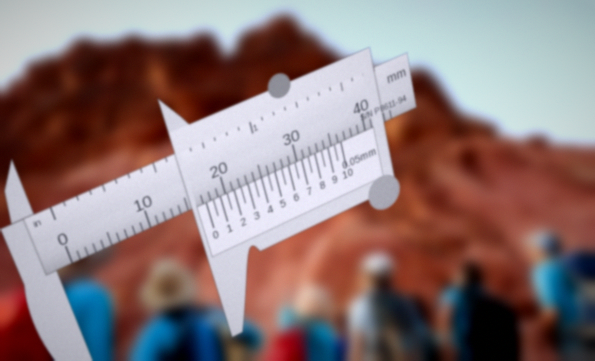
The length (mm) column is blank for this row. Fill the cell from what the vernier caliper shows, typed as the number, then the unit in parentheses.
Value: 17.4 (mm)
